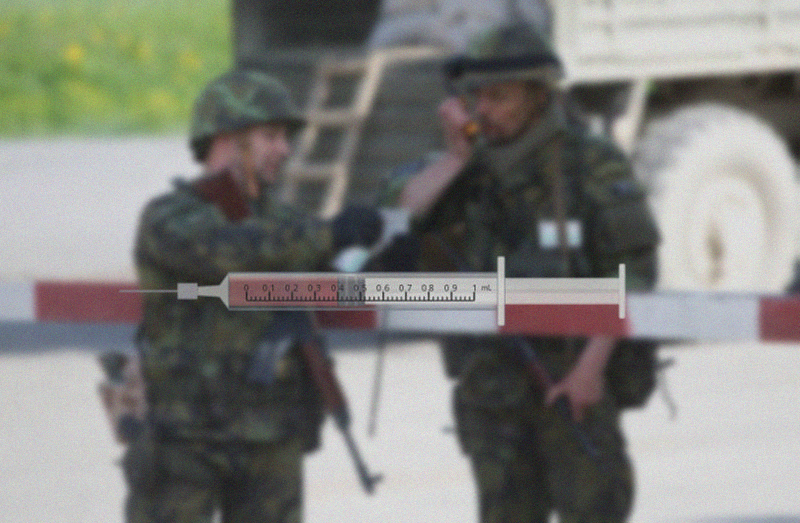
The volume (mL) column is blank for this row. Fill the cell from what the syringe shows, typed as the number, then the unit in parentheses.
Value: 0.4 (mL)
